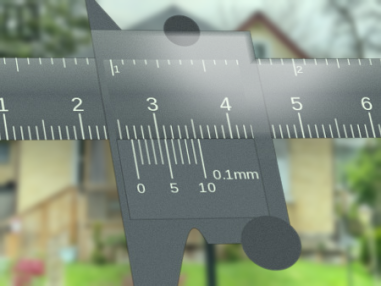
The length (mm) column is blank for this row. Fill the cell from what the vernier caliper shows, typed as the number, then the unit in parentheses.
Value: 26.4 (mm)
